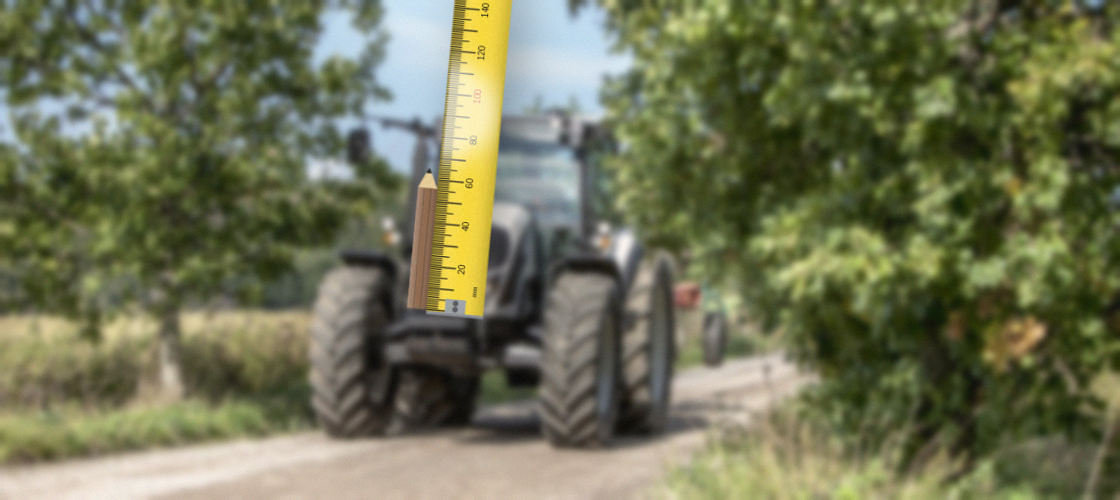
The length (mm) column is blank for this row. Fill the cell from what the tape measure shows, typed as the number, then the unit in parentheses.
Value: 65 (mm)
